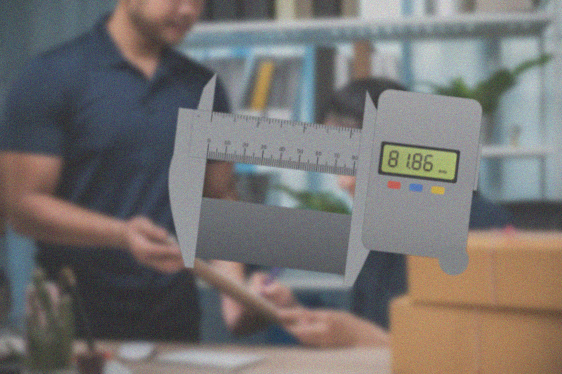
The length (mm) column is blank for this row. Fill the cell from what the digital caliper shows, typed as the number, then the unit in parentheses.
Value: 81.86 (mm)
